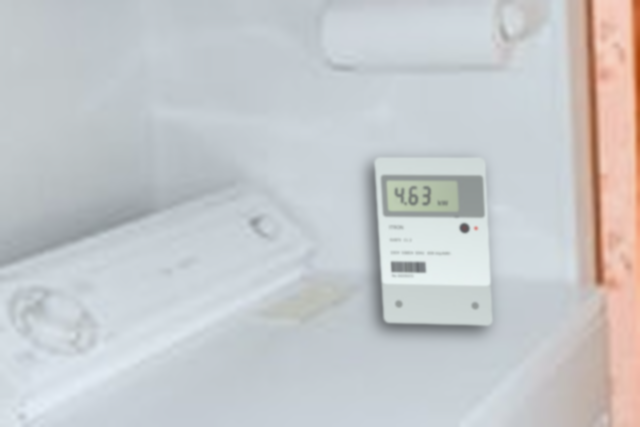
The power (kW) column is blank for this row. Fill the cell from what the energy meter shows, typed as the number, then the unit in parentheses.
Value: 4.63 (kW)
